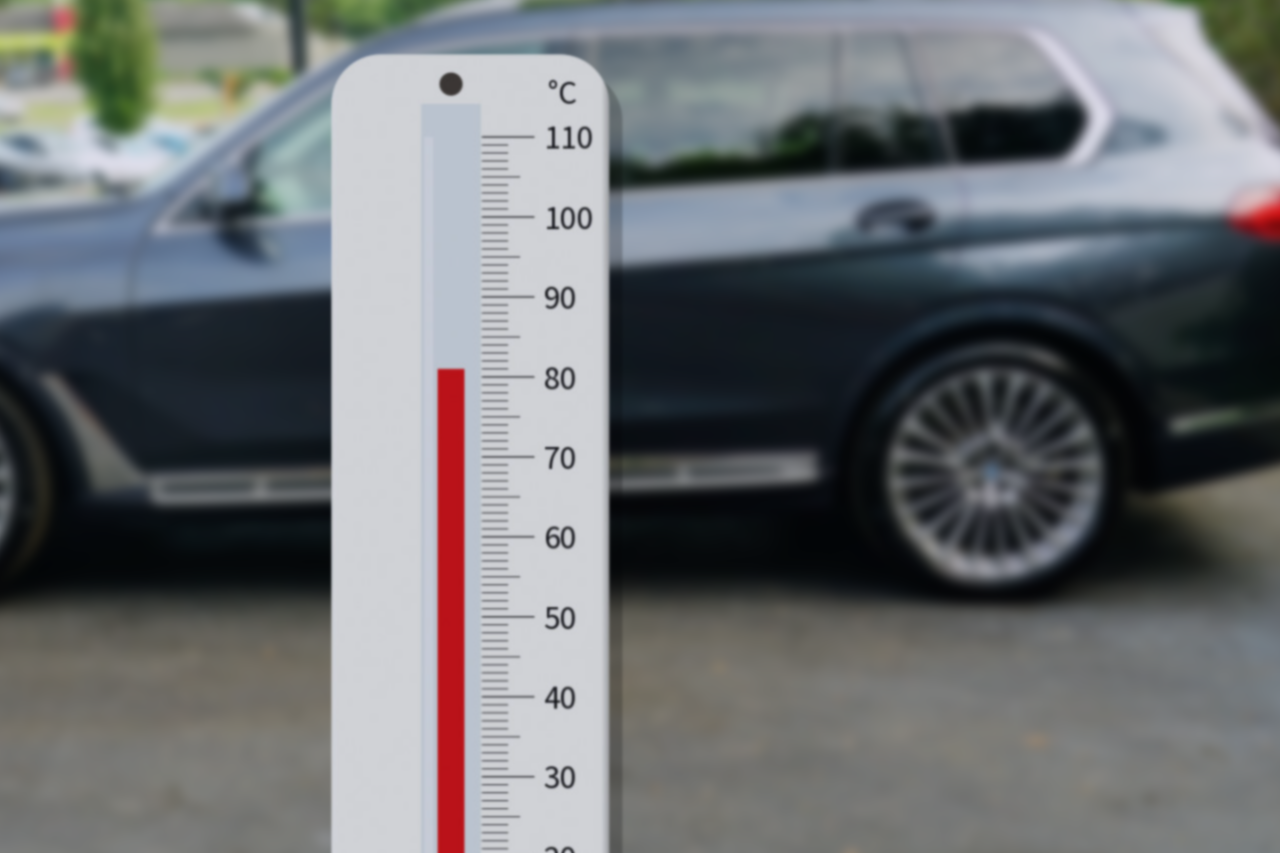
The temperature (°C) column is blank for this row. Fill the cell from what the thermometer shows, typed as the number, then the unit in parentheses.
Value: 81 (°C)
